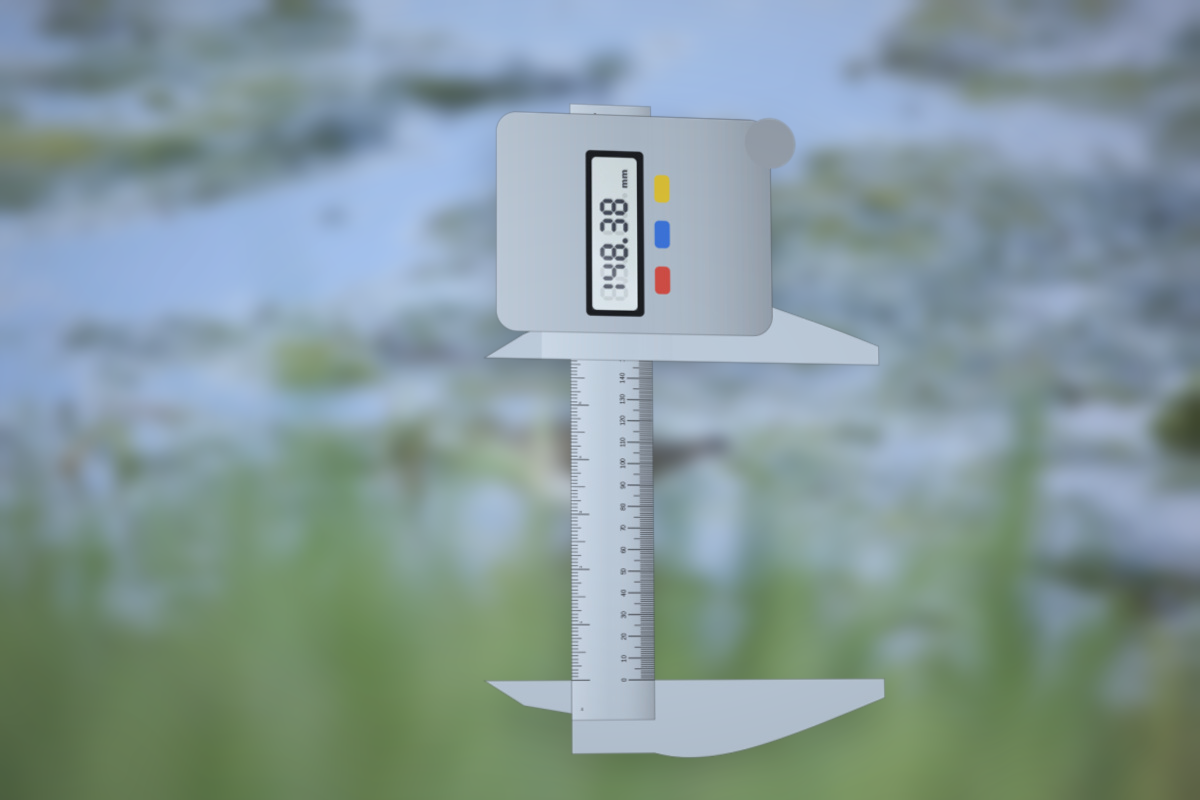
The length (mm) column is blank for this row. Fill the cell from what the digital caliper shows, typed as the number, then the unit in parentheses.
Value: 148.38 (mm)
